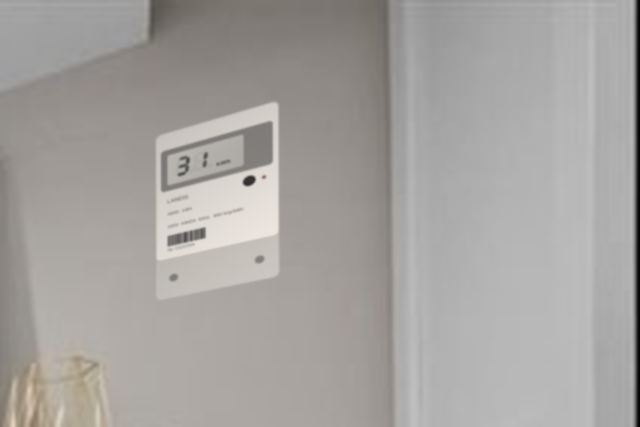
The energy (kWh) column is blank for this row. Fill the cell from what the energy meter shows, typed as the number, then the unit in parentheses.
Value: 31 (kWh)
